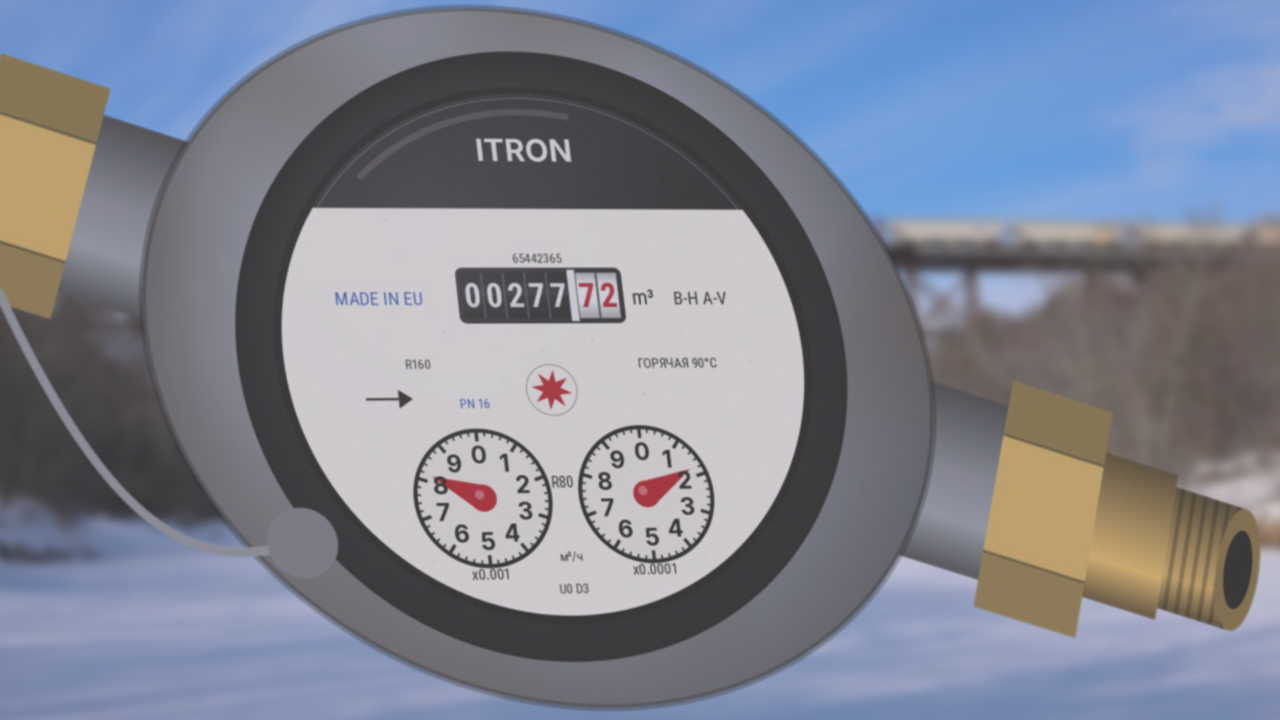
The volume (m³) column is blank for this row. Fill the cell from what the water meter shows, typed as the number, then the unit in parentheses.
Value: 277.7281 (m³)
